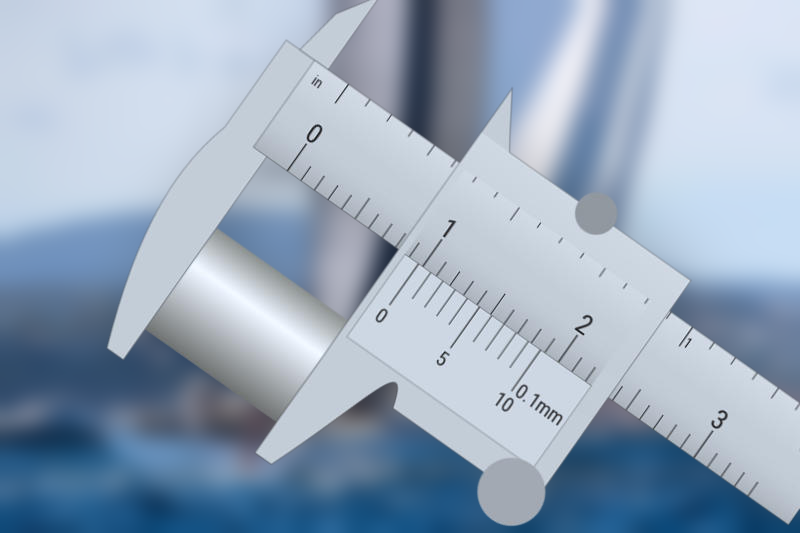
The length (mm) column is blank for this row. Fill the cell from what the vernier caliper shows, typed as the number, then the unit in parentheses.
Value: 9.7 (mm)
